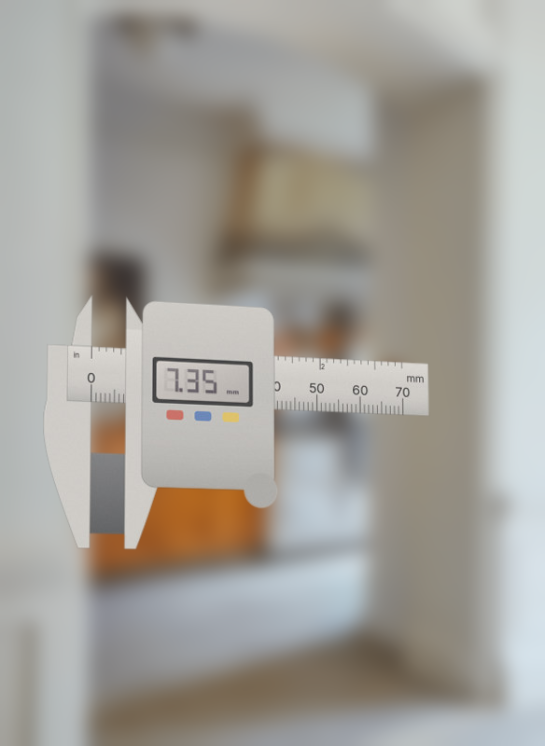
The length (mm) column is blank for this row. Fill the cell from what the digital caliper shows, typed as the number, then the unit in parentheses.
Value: 7.35 (mm)
